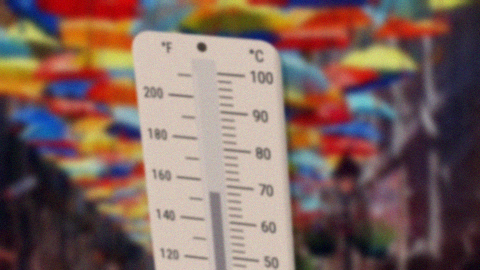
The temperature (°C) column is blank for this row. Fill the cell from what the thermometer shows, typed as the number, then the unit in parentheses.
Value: 68 (°C)
